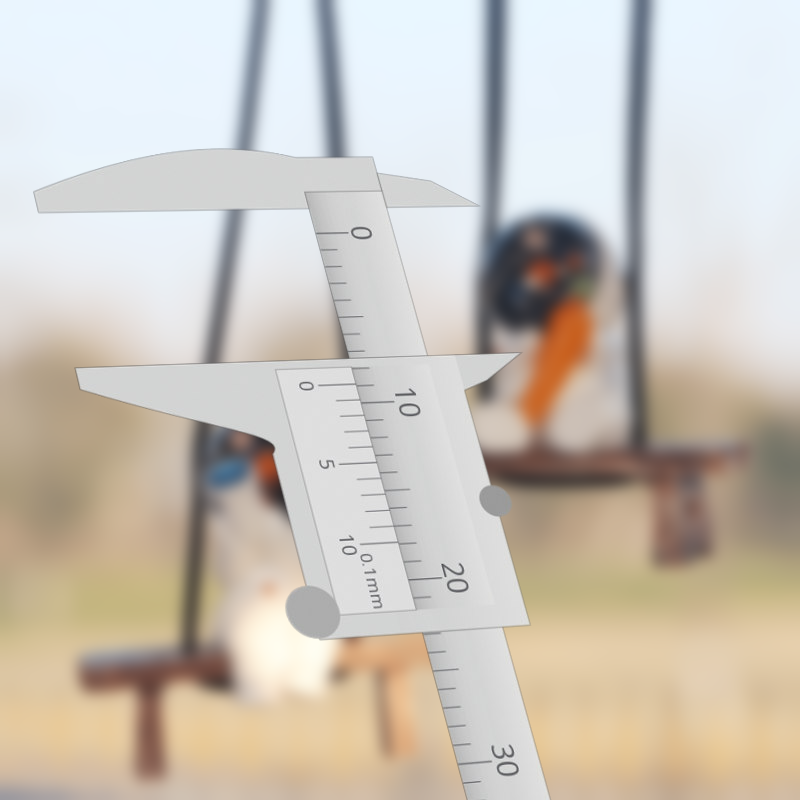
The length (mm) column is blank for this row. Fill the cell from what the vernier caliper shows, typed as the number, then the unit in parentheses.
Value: 8.9 (mm)
